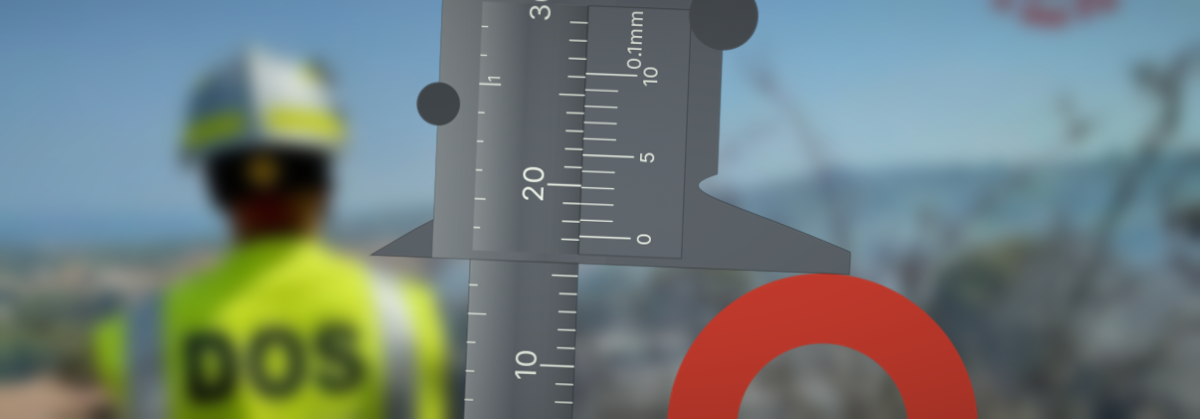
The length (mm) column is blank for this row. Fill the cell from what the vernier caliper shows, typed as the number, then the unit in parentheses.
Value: 17.2 (mm)
